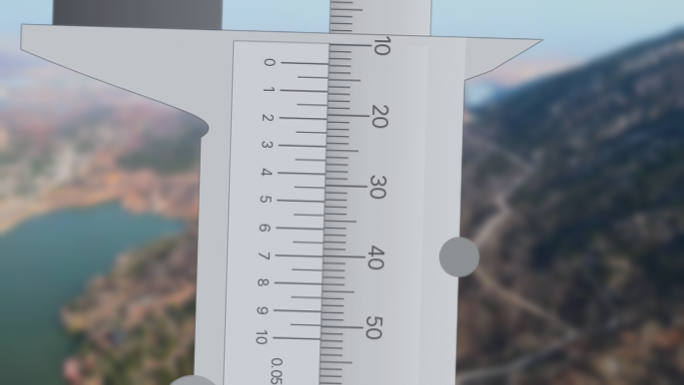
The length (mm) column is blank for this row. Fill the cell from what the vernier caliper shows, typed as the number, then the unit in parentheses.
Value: 12.8 (mm)
